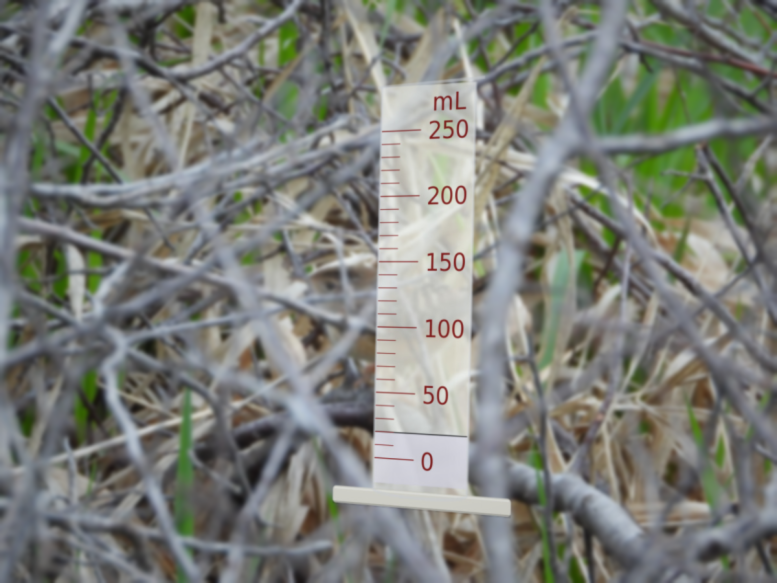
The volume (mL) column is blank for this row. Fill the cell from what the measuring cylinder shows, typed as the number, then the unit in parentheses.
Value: 20 (mL)
